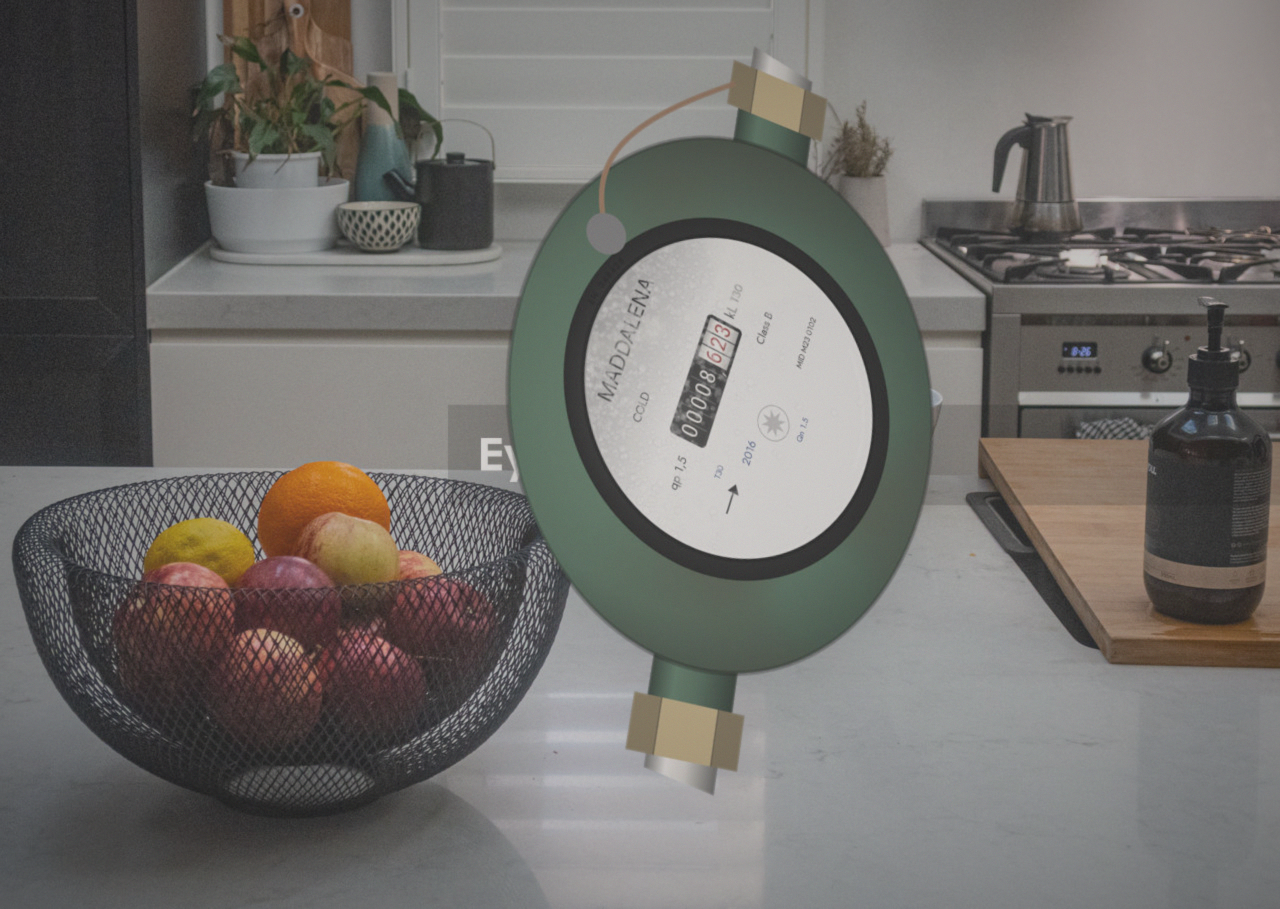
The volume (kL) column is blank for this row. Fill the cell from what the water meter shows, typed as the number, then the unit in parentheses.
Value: 8.623 (kL)
